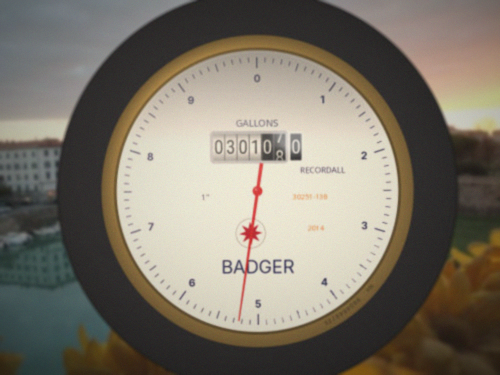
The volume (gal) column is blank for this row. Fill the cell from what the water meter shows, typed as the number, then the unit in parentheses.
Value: 301075.2 (gal)
